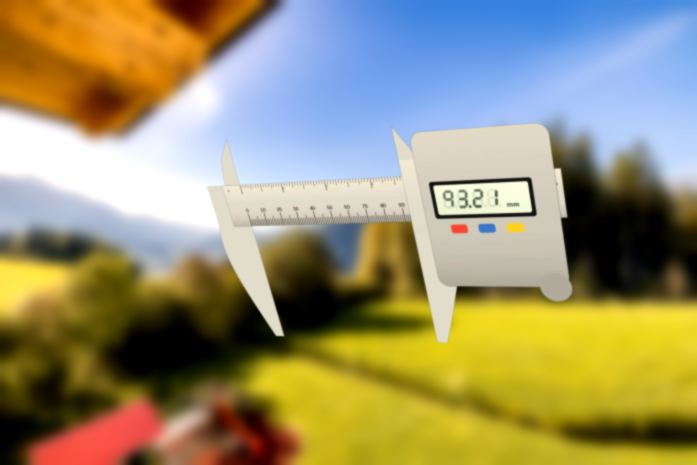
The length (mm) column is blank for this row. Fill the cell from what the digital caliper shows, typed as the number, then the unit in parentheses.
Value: 93.21 (mm)
